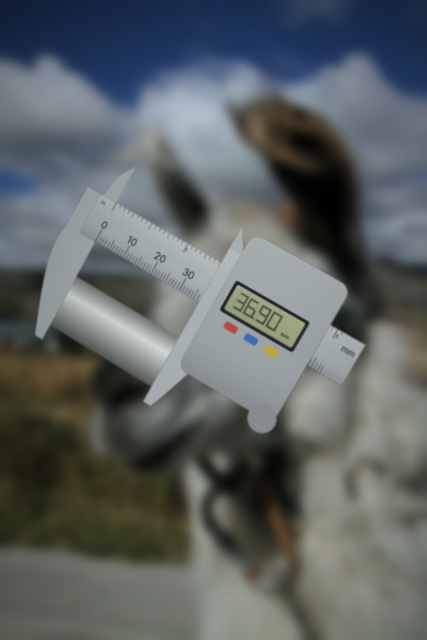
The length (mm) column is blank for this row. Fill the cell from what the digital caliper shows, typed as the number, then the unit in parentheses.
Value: 36.90 (mm)
